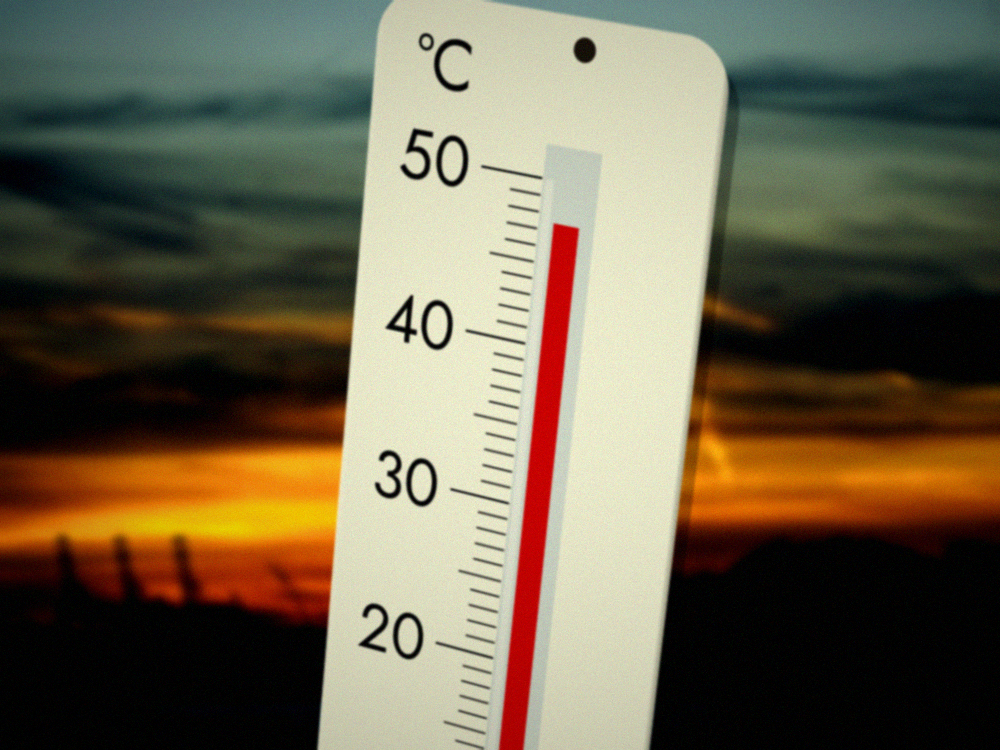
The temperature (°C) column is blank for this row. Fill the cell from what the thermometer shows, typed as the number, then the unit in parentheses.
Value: 47.5 (°C)
